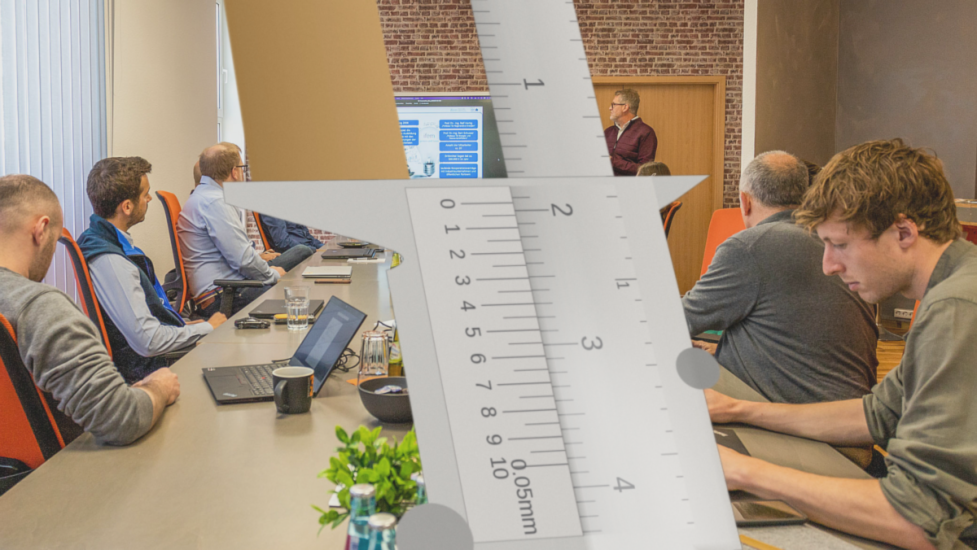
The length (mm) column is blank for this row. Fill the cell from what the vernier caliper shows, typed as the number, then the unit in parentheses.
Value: 19.4 (mm)
